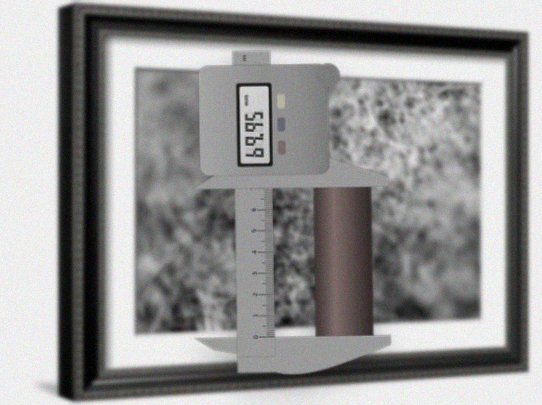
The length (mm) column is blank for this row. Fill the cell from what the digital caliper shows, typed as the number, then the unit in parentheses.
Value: 69.95 (mm)
